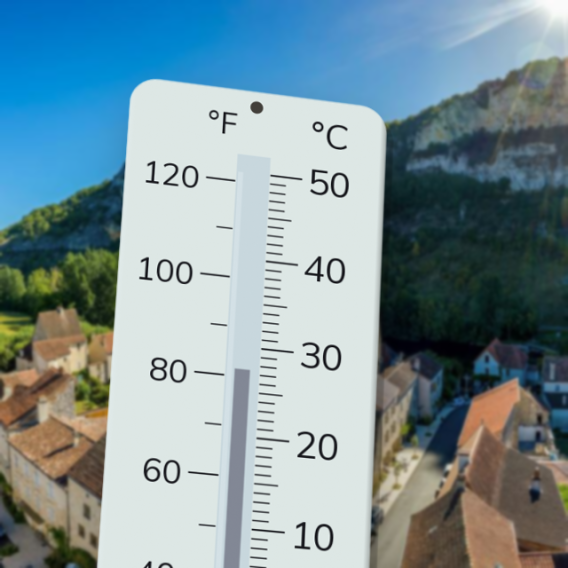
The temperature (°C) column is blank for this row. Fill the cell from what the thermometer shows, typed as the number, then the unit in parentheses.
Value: 27.5 (°C)
